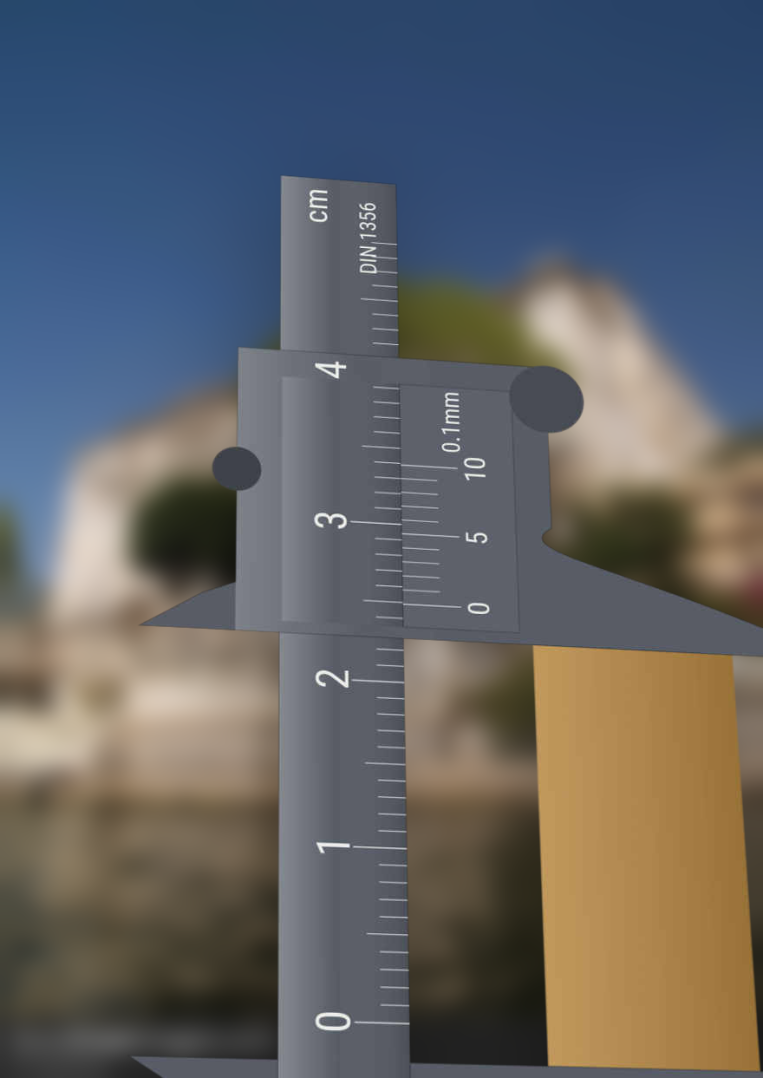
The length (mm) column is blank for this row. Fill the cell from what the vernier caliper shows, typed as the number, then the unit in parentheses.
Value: 24.9 (mm)
